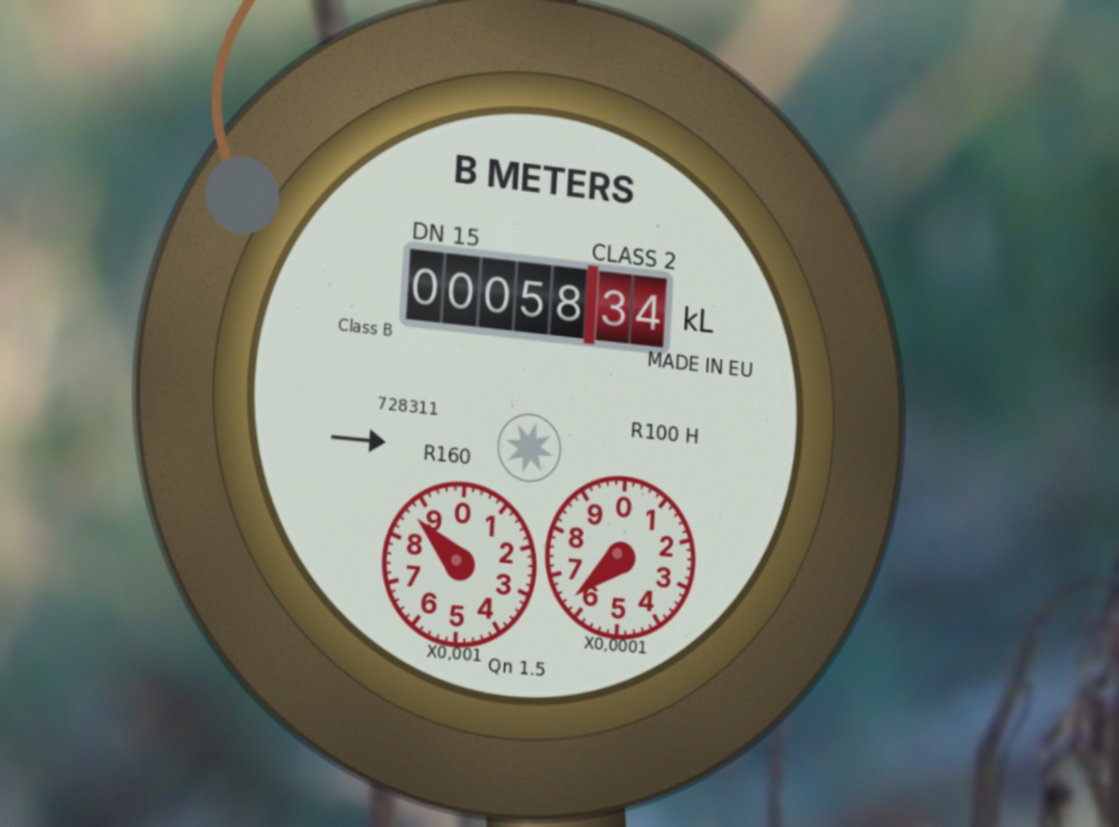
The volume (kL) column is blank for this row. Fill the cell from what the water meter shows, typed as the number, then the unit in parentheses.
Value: 58.3486 (kL)
